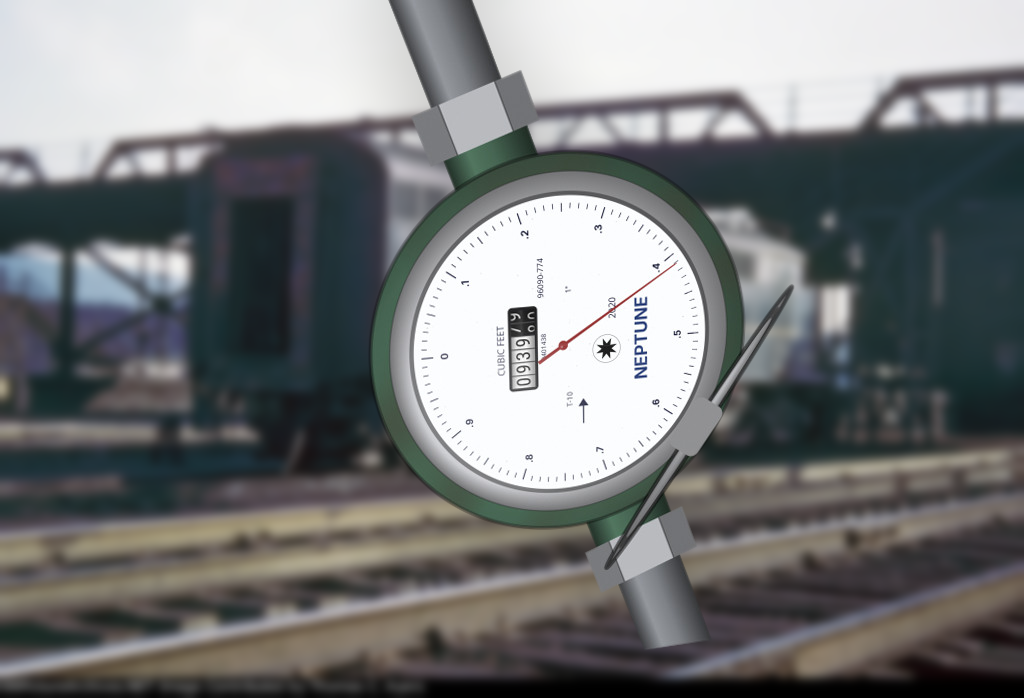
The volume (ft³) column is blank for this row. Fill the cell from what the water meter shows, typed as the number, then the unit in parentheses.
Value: 93979.41 (ft³)
